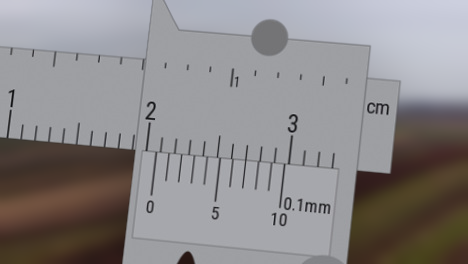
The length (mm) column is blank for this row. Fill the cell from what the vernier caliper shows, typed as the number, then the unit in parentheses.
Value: 20.7 (mm)
